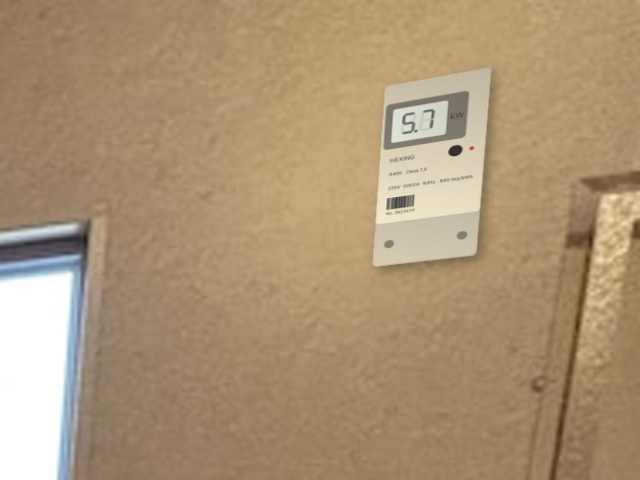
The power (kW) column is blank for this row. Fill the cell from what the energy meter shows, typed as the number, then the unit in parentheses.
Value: 5.7 (kW)
